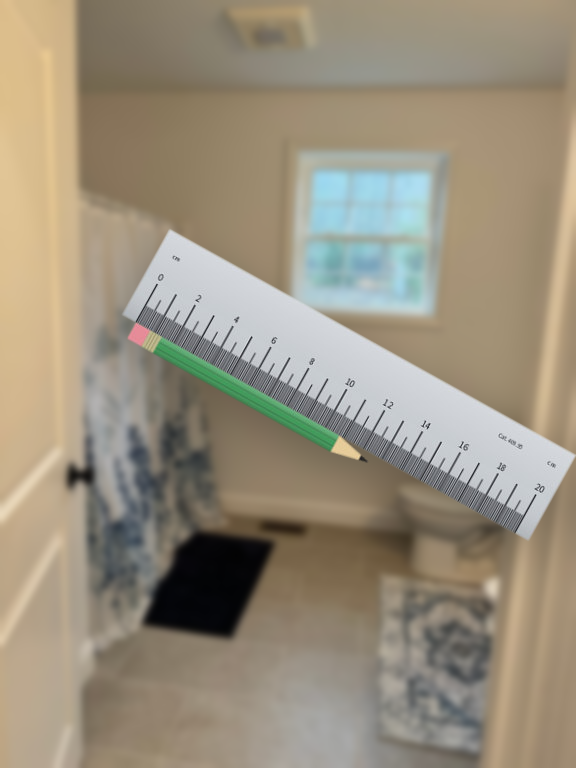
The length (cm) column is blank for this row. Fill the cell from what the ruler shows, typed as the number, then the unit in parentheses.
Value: 12.5 (cm)
